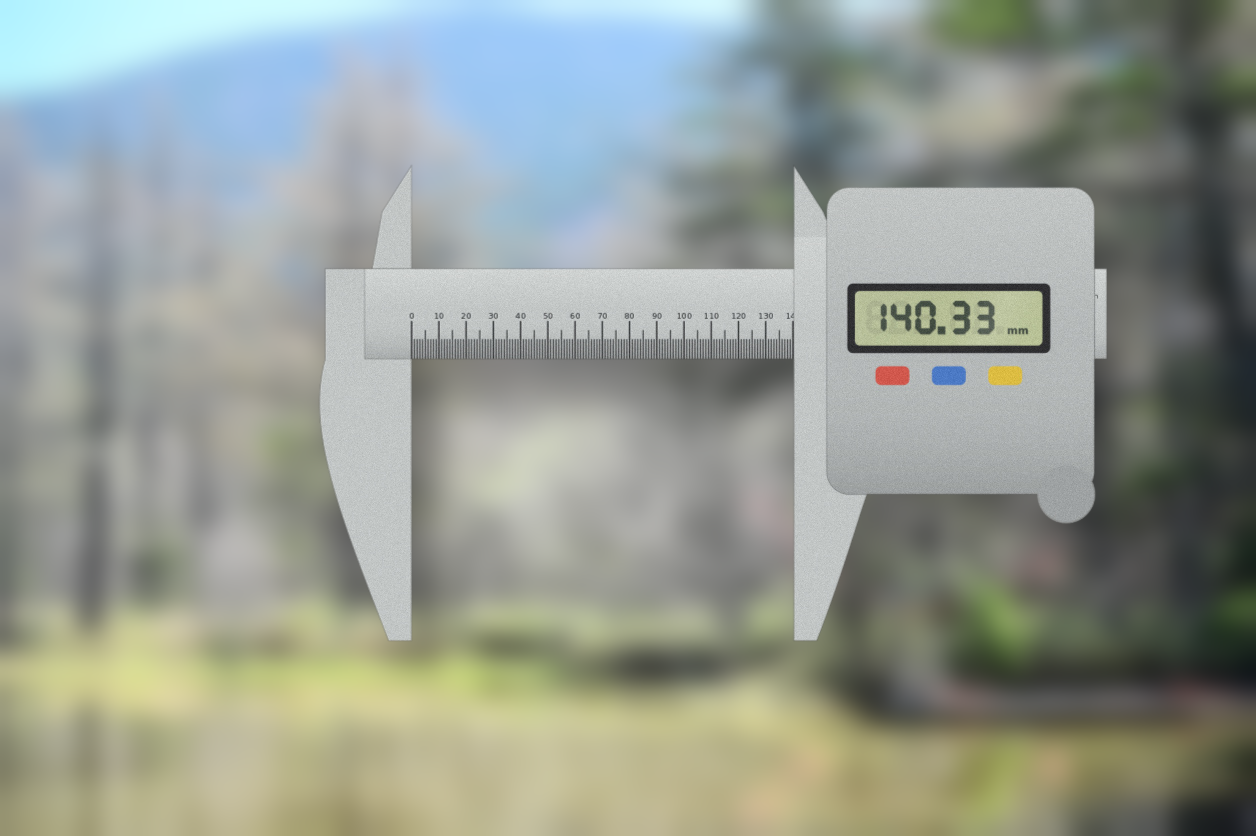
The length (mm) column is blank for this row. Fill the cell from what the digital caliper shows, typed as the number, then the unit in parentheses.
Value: 140.33 (mm)
